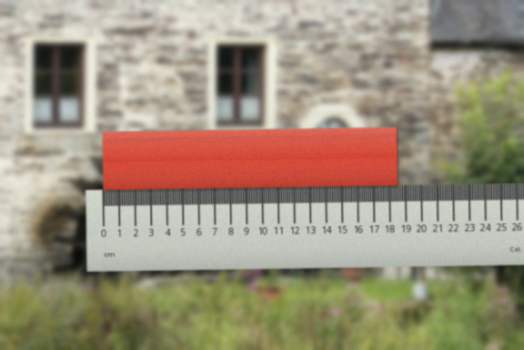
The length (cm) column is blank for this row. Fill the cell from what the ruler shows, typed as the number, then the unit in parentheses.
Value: 18.5 (cm)
